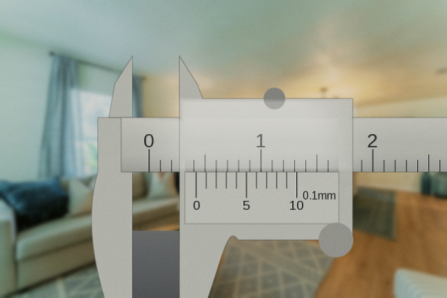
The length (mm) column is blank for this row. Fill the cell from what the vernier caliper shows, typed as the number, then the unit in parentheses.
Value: 4.2 (mm)
